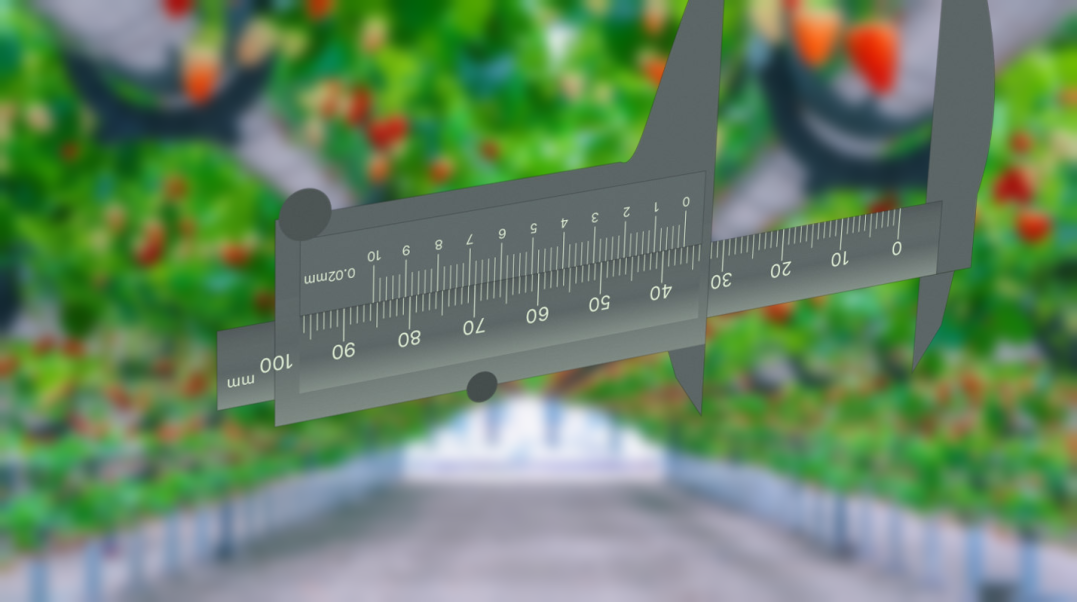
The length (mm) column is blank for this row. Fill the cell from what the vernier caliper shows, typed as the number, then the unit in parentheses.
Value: 36.6 (mm)
